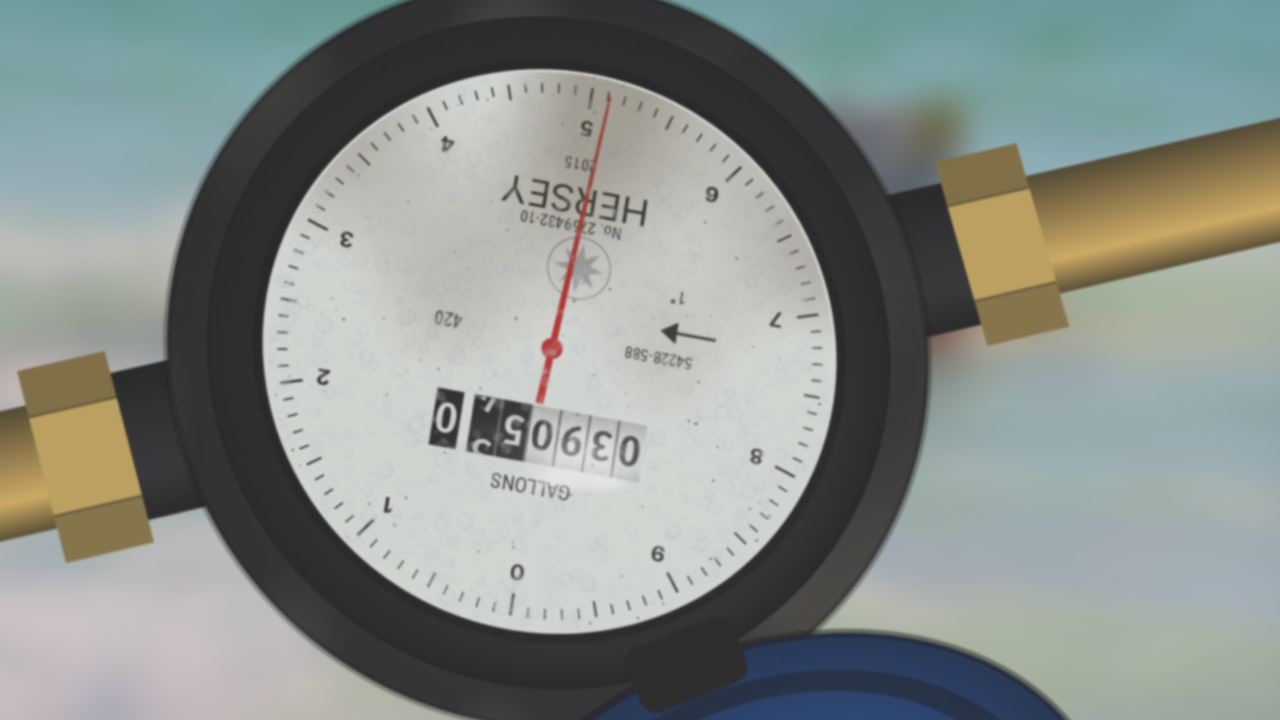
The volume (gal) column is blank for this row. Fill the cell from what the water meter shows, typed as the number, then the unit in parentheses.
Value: 390535.1 (gal)
